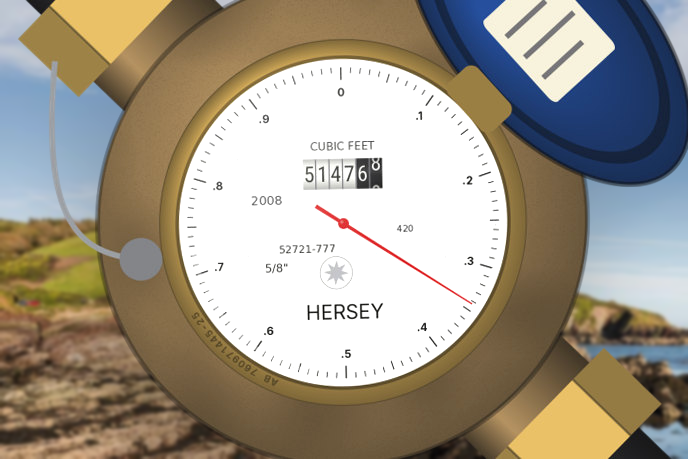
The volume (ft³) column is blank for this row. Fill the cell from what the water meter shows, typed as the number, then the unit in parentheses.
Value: 514768.34 (ft³)
